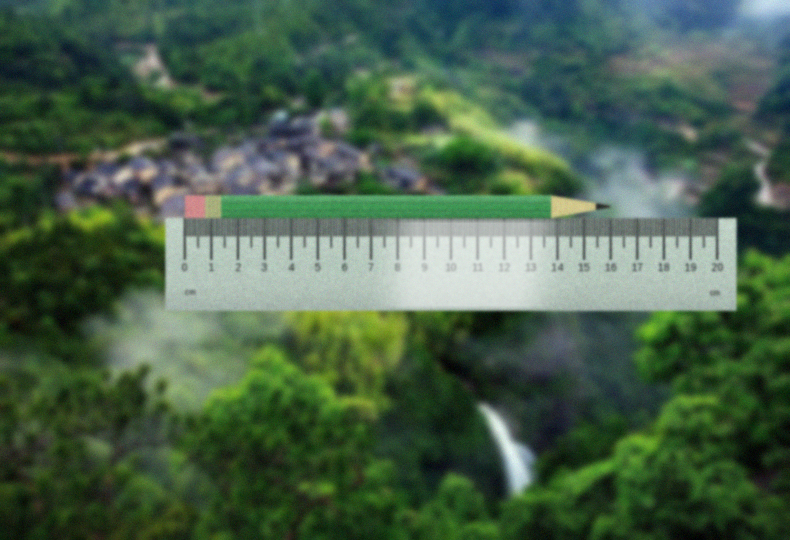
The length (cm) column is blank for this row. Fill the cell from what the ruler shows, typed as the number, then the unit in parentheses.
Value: 16 (cm)
